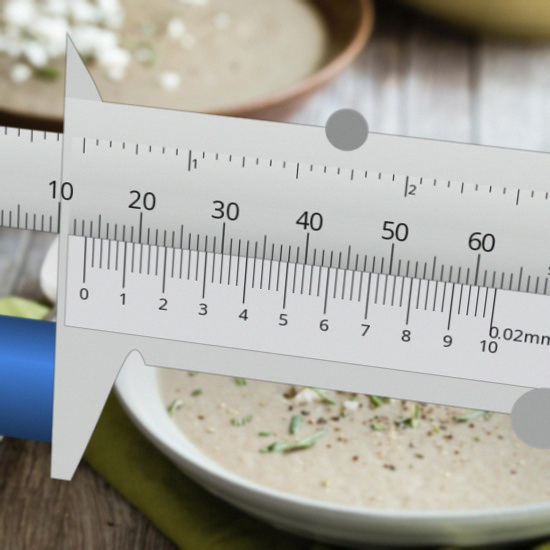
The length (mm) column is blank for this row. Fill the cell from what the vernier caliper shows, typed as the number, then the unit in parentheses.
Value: 13.4 (mm)
